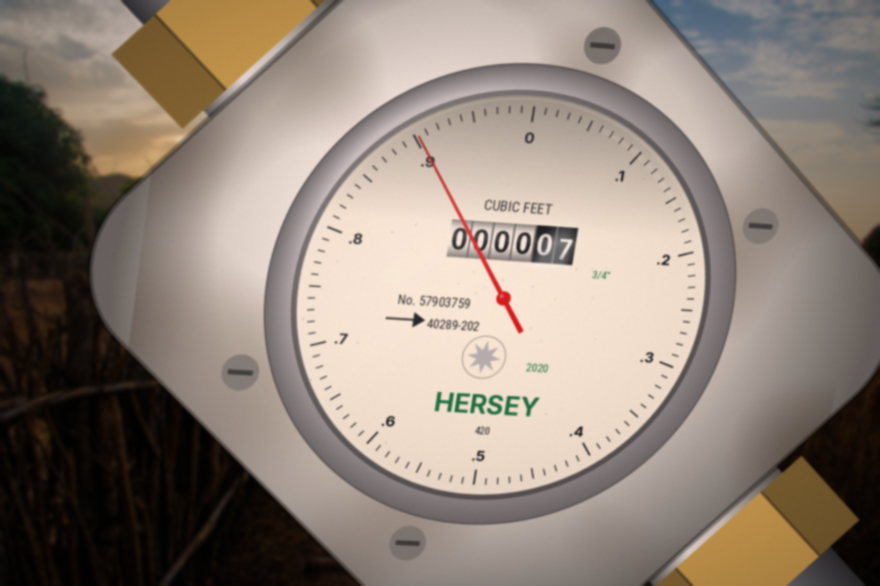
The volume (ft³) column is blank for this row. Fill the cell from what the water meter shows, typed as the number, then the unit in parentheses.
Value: 6.90 (ft³)
